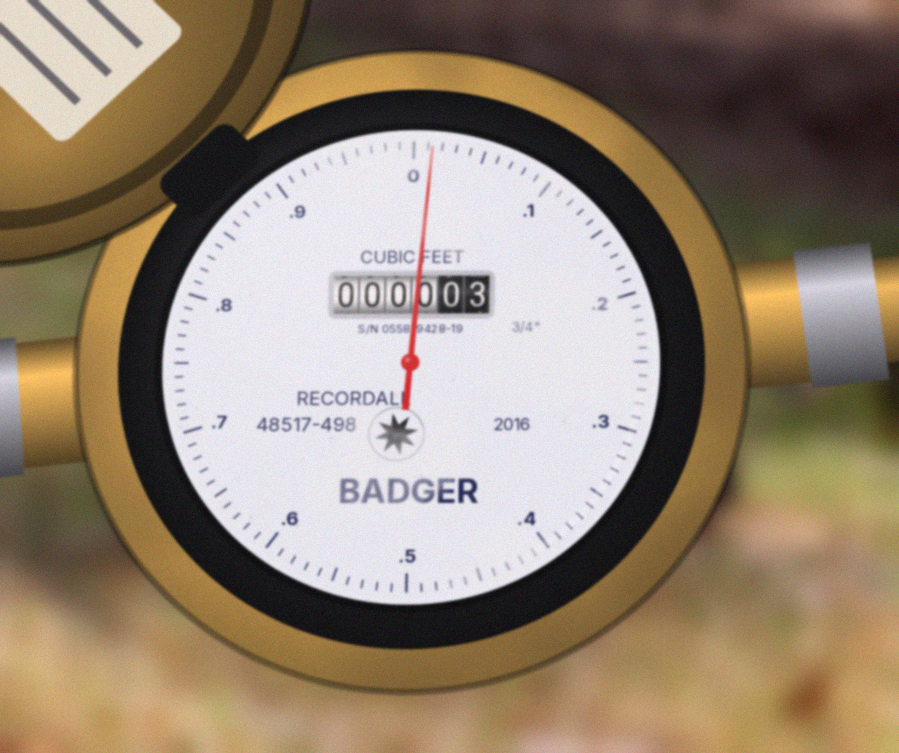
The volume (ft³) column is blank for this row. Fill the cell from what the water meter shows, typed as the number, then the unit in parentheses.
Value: 3.01 (ft³)
